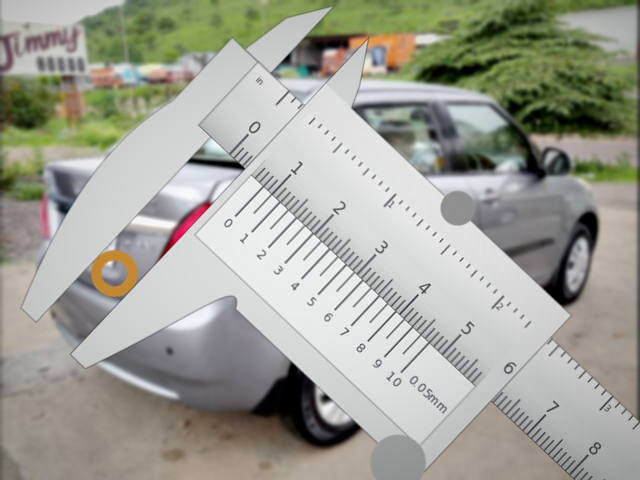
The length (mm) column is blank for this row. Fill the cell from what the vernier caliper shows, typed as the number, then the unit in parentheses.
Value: 8.0 (mm)
